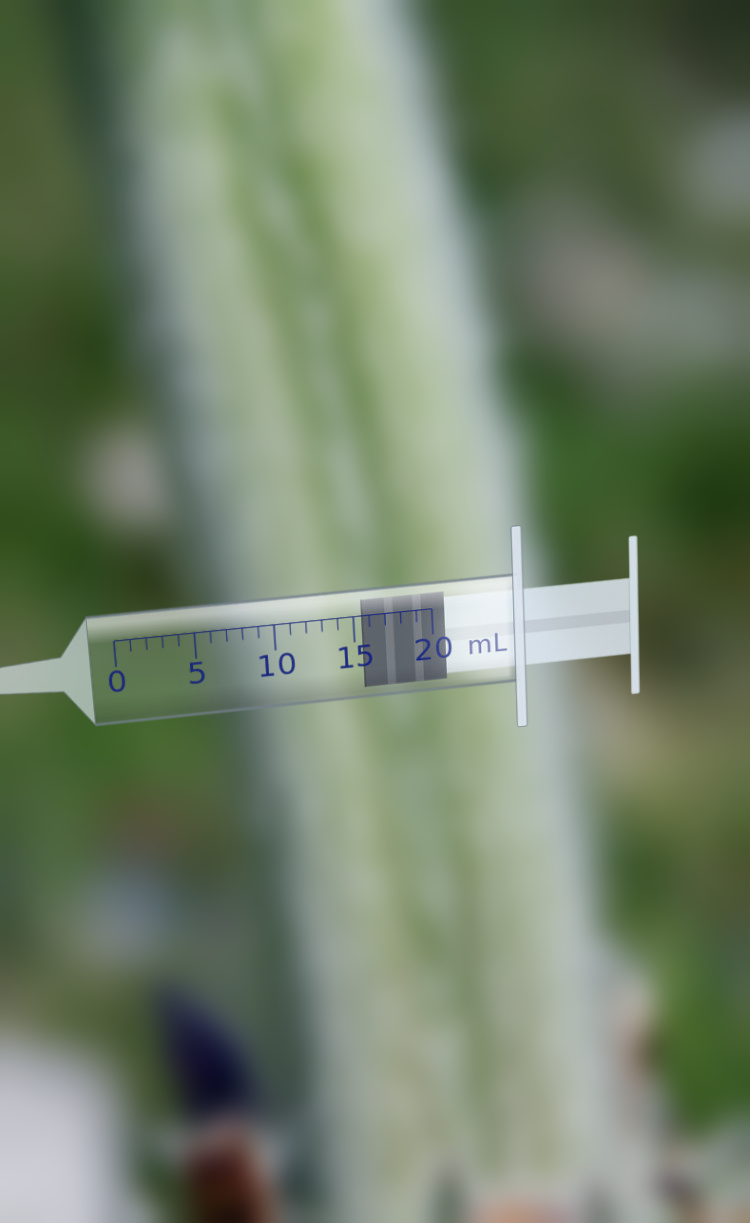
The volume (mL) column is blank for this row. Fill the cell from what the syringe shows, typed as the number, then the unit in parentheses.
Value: 15.5 (mL)
